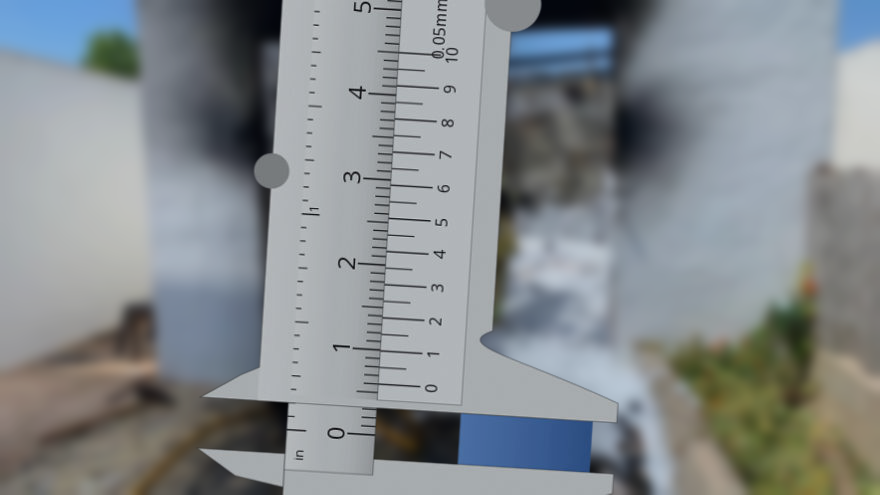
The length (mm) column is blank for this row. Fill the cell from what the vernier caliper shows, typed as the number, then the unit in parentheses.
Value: 6.0 (mm)
